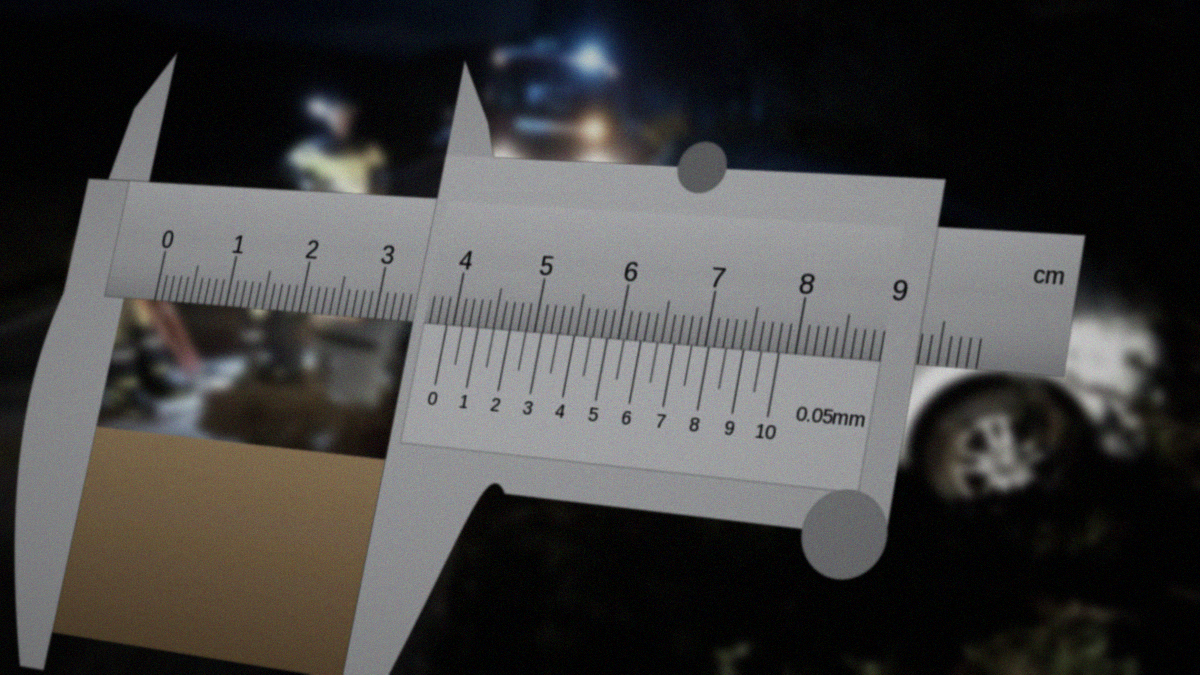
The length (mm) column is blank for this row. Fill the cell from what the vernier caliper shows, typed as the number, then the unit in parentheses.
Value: 39.2 (mm)
